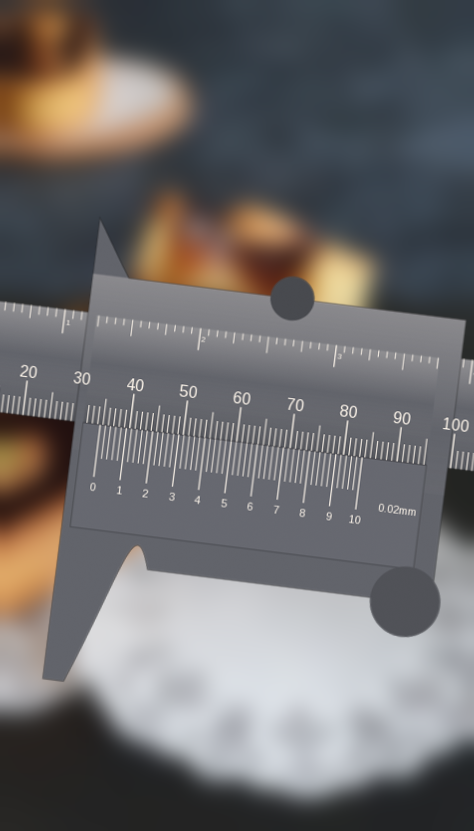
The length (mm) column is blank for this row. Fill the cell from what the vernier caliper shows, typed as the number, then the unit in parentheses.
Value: 34.5 (mm)
